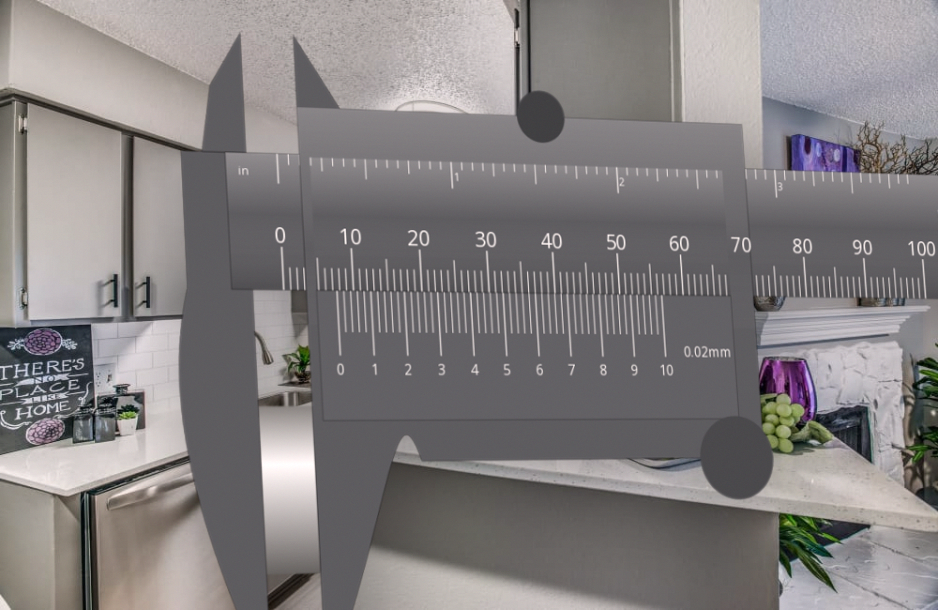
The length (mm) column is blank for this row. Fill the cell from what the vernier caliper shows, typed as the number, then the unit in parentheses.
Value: 7.6 (mm)
